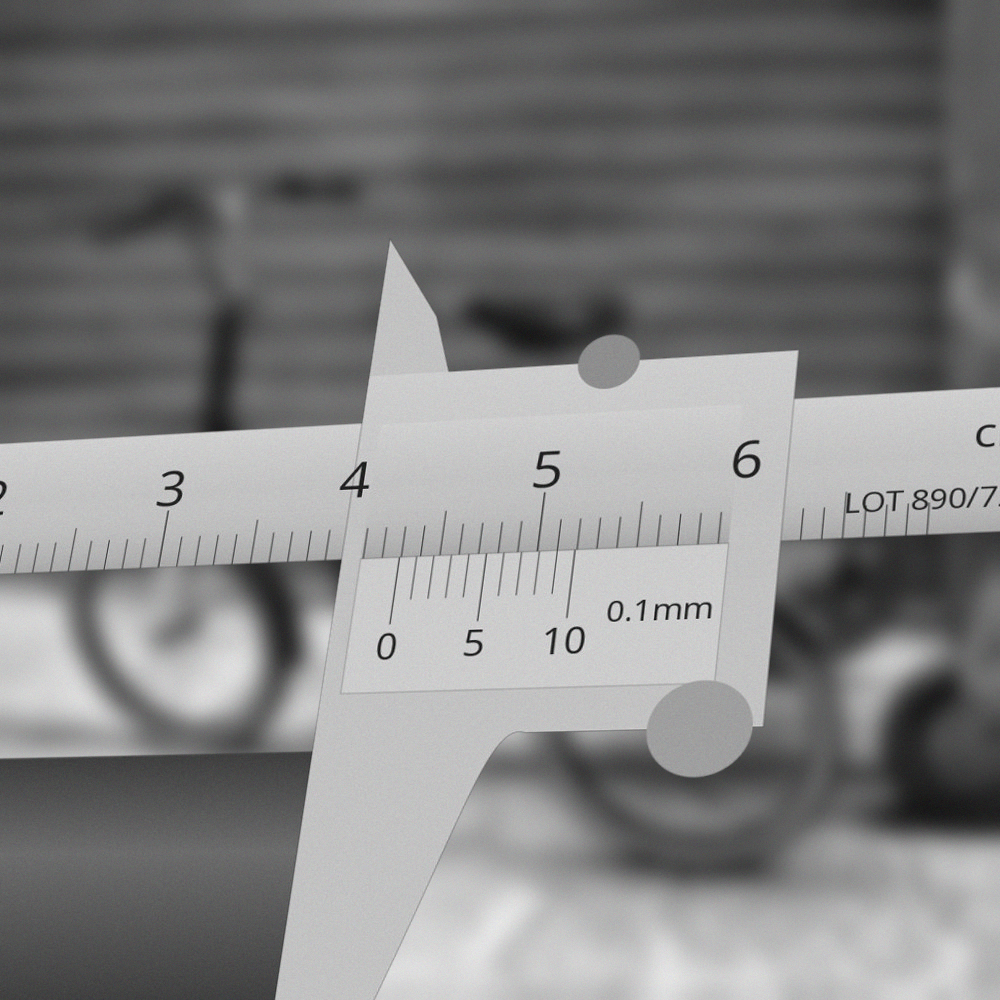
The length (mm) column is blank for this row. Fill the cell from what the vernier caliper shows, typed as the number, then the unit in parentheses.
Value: 42.9 (mm)
